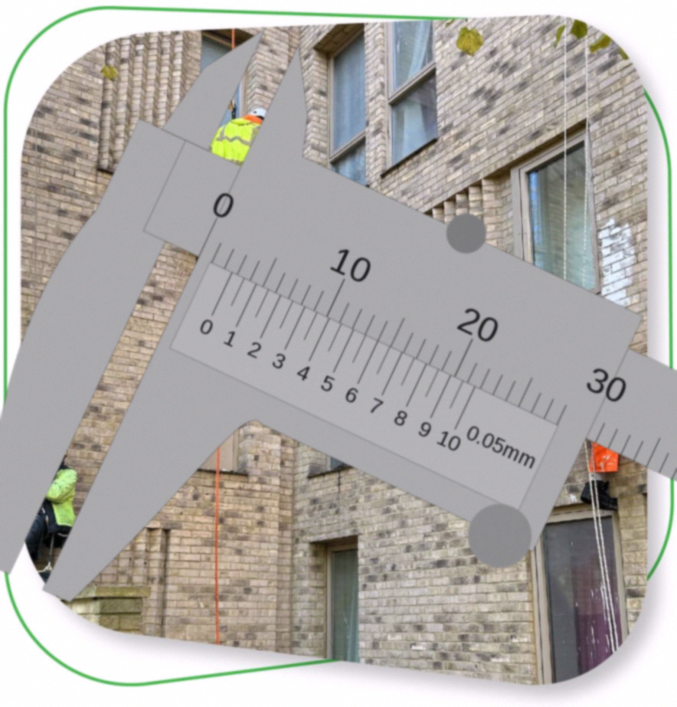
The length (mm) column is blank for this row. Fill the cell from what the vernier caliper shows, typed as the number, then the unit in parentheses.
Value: 2.6 (mm)
